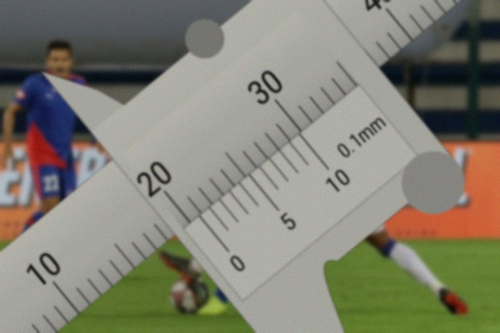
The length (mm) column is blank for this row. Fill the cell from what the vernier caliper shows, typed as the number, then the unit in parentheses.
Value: 20.8 (mm)
